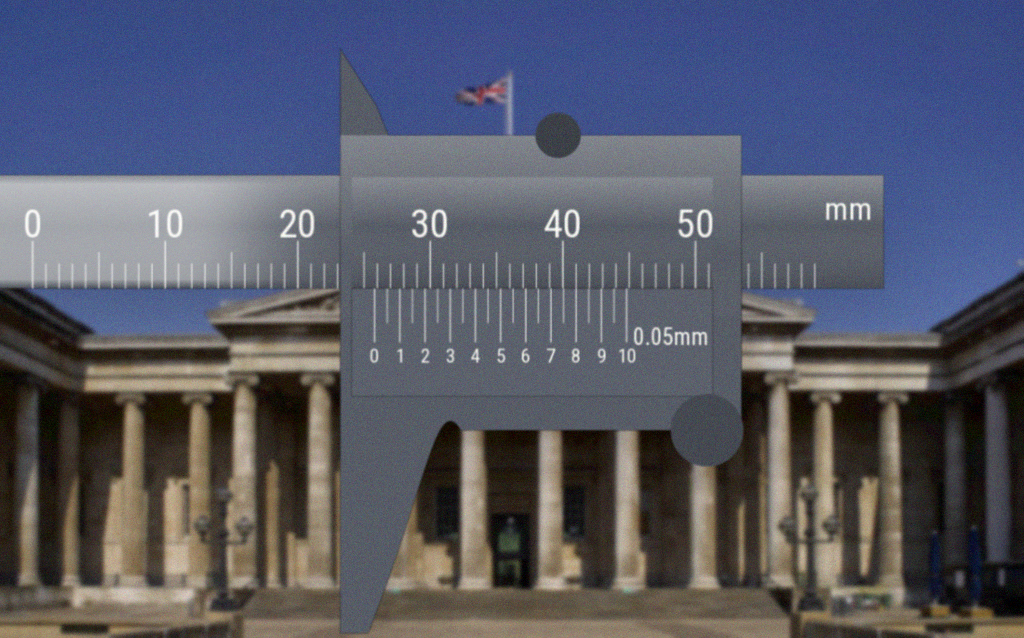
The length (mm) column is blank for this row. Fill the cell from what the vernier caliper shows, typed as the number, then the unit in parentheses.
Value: 25.8 (mm)
